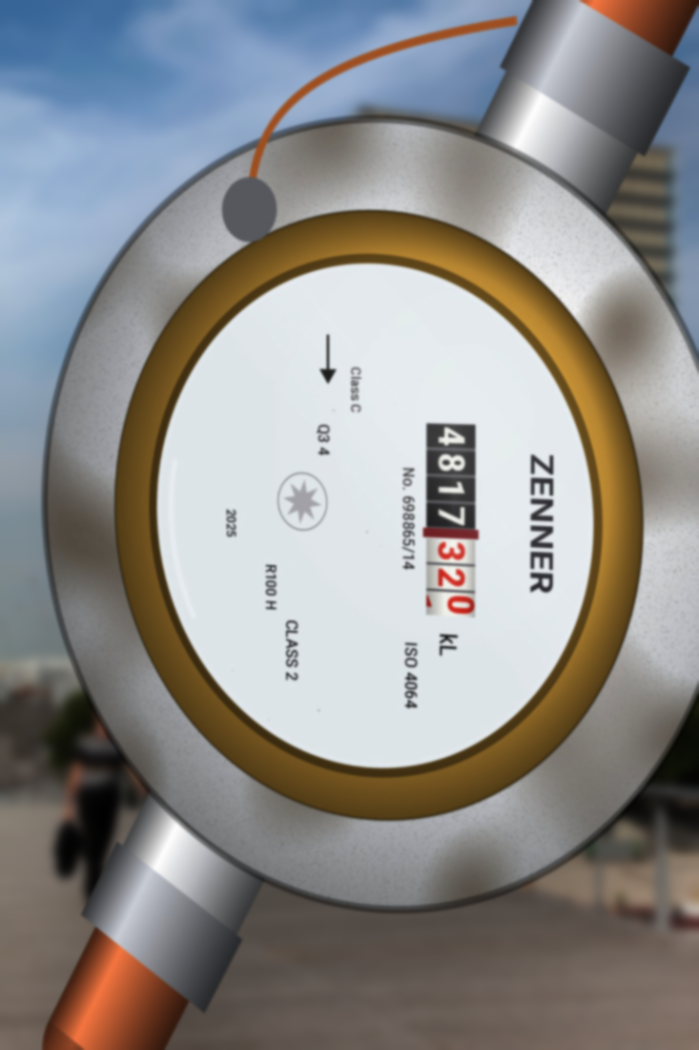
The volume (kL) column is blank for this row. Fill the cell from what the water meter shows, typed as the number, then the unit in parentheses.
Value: 4817.320 (kL)
